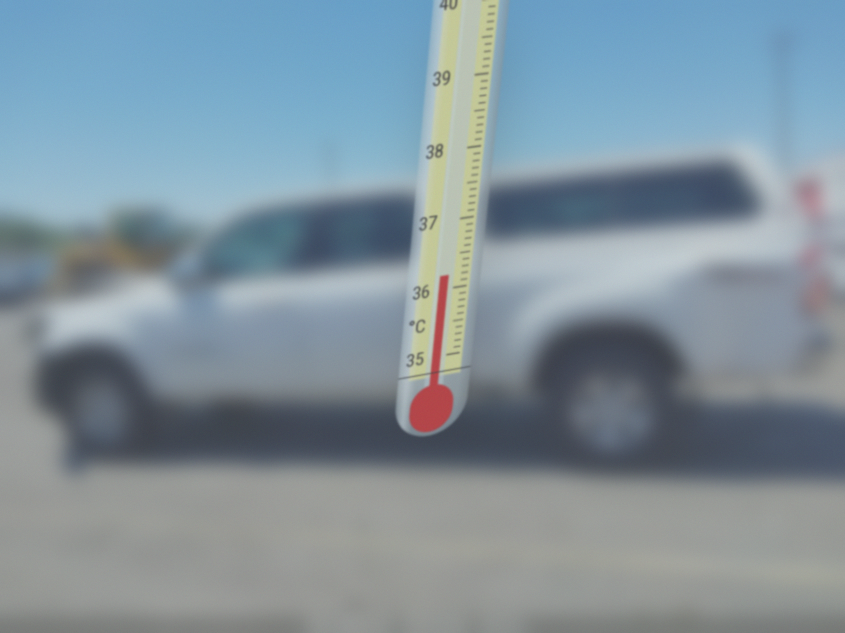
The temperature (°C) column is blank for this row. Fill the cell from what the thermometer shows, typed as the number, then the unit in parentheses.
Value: 36.2 (°C)
